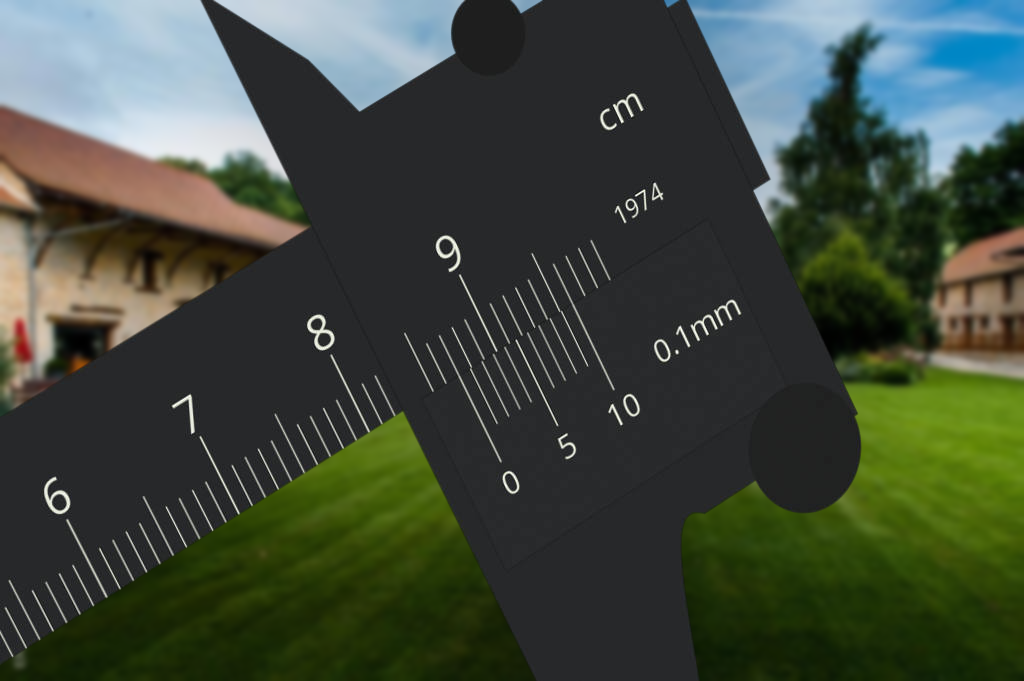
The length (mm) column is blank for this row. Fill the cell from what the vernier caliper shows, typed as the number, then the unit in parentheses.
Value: 87.0 (mm)
